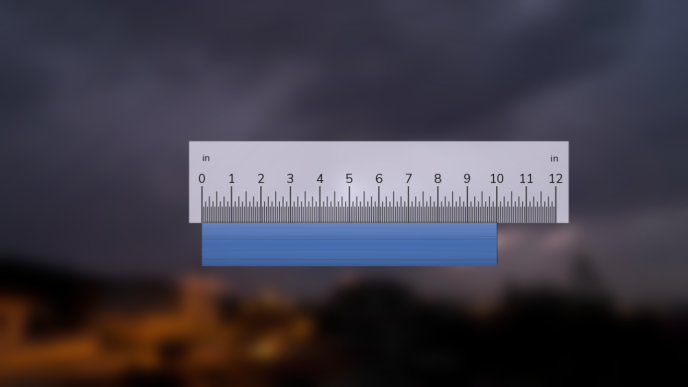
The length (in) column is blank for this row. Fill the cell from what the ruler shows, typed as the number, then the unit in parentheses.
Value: 10 (in)
